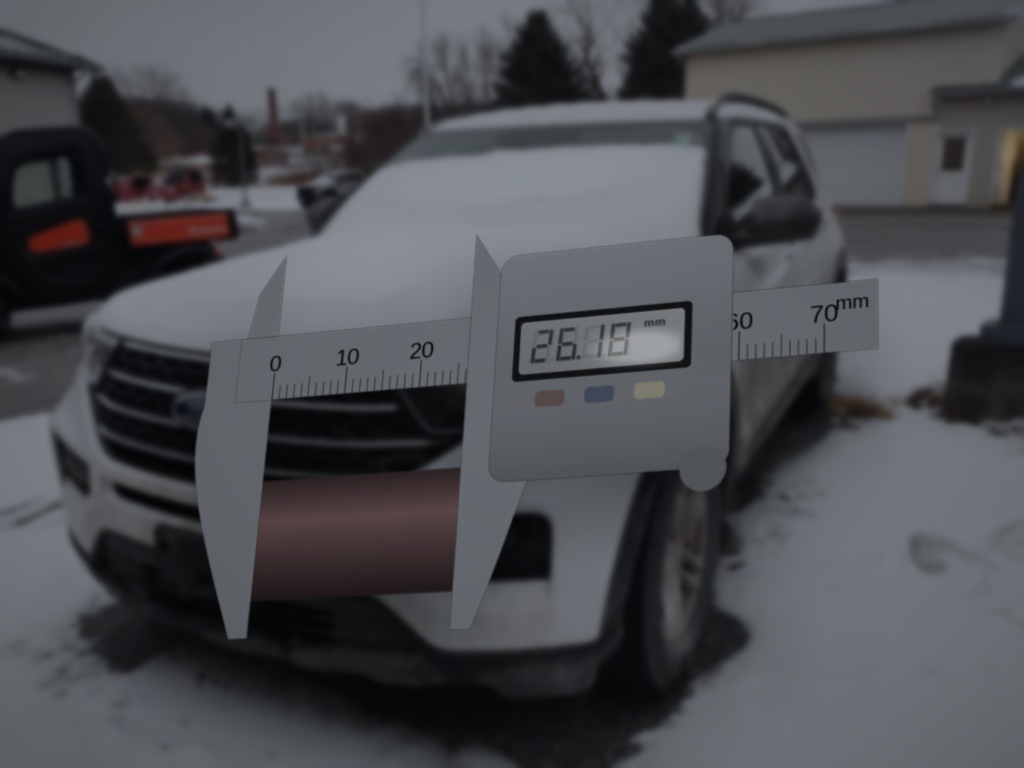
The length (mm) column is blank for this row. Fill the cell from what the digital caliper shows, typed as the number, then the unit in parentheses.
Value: 26.18 (mm)
